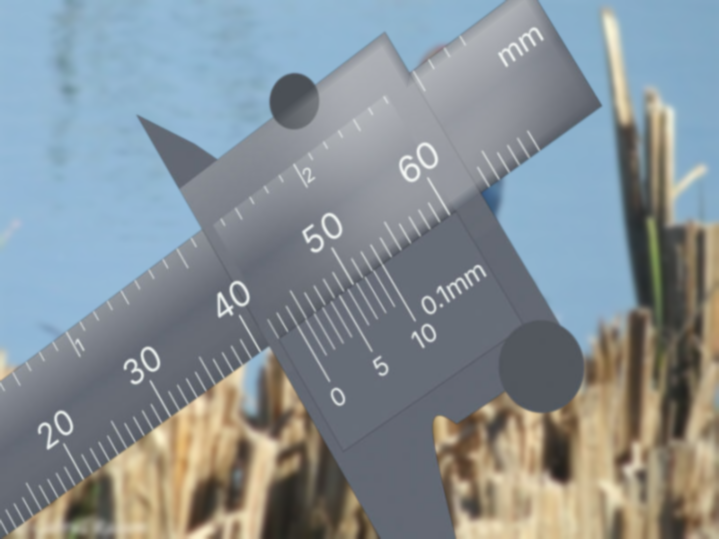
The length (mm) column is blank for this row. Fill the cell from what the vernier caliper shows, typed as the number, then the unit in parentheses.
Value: 44.0 (mm)
